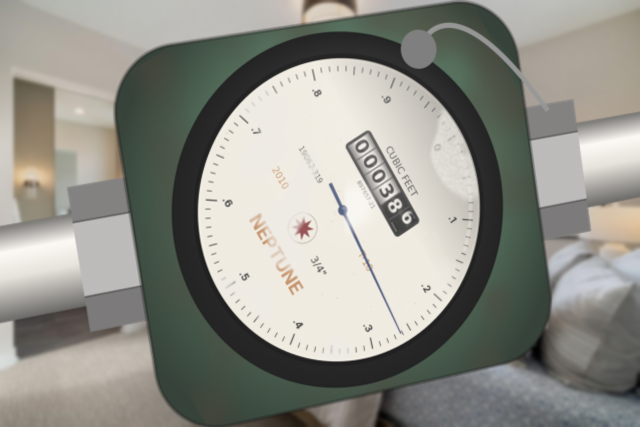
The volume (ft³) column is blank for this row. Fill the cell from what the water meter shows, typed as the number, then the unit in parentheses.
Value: 386.26 (ft³)
